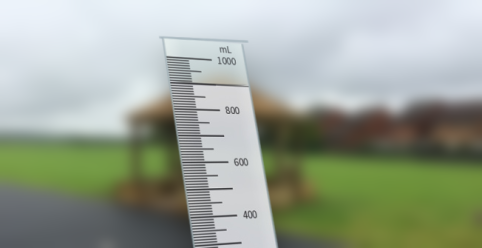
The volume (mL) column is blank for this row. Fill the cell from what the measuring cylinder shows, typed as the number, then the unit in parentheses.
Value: 900 (mL)
